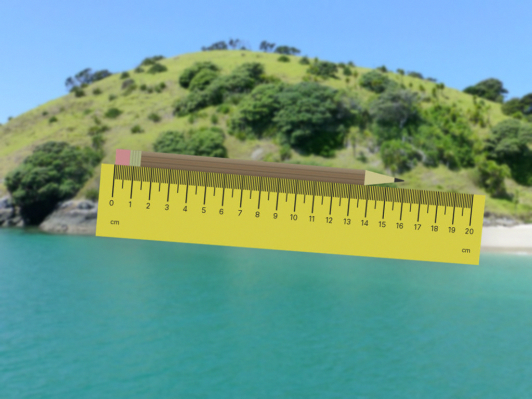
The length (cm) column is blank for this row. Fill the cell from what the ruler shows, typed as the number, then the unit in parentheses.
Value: 16 (cm)
